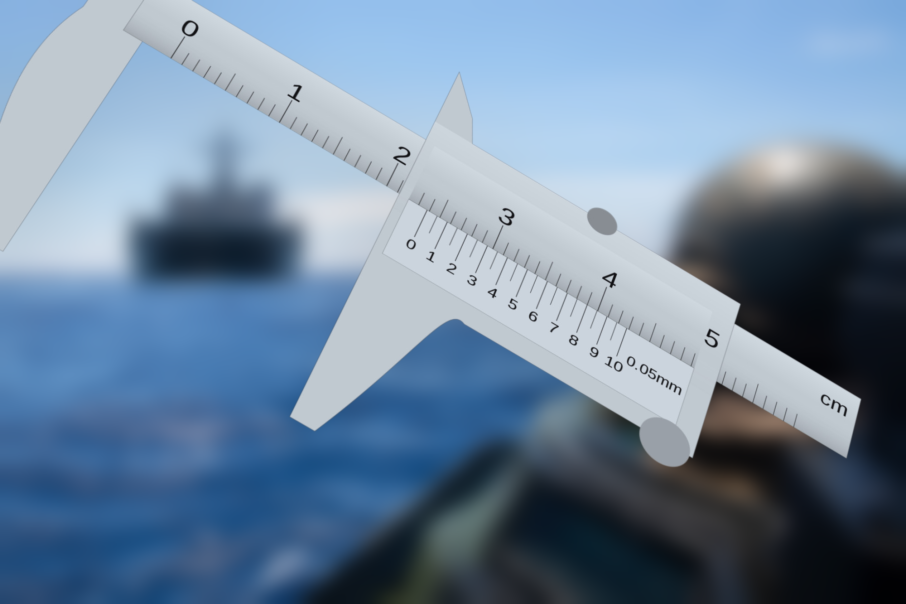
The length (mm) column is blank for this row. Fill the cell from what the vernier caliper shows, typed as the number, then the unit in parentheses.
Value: 23.8 (mm)
